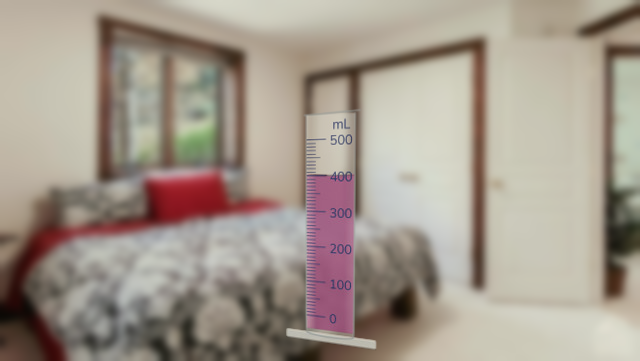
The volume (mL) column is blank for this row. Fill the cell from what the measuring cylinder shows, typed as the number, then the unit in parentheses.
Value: 400 (mL)
